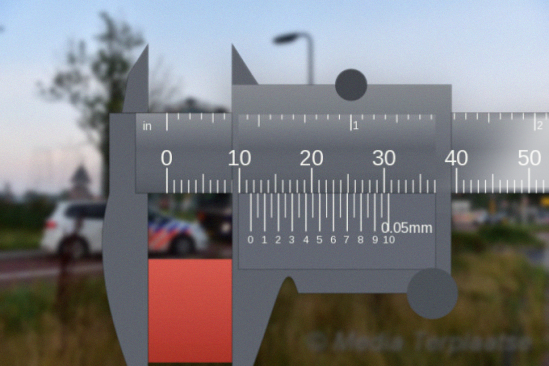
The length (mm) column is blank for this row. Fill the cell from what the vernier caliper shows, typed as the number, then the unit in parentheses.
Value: 11.6 (mm)
